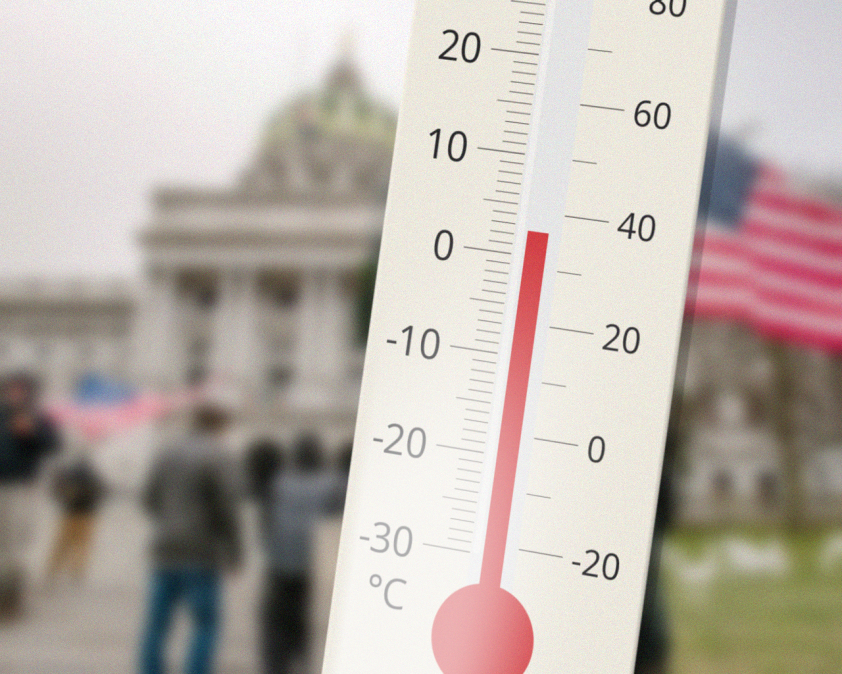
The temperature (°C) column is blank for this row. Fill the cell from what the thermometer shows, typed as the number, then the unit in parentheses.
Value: 2.5 (°C)
